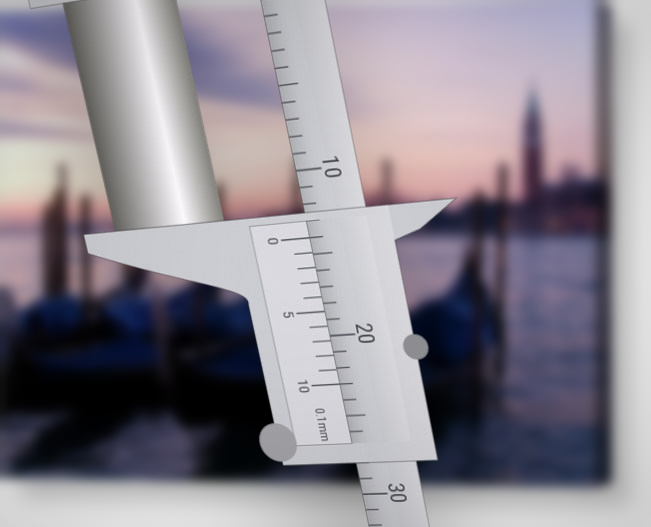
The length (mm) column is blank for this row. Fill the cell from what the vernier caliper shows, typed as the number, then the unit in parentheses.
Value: 14.0 (mm)
